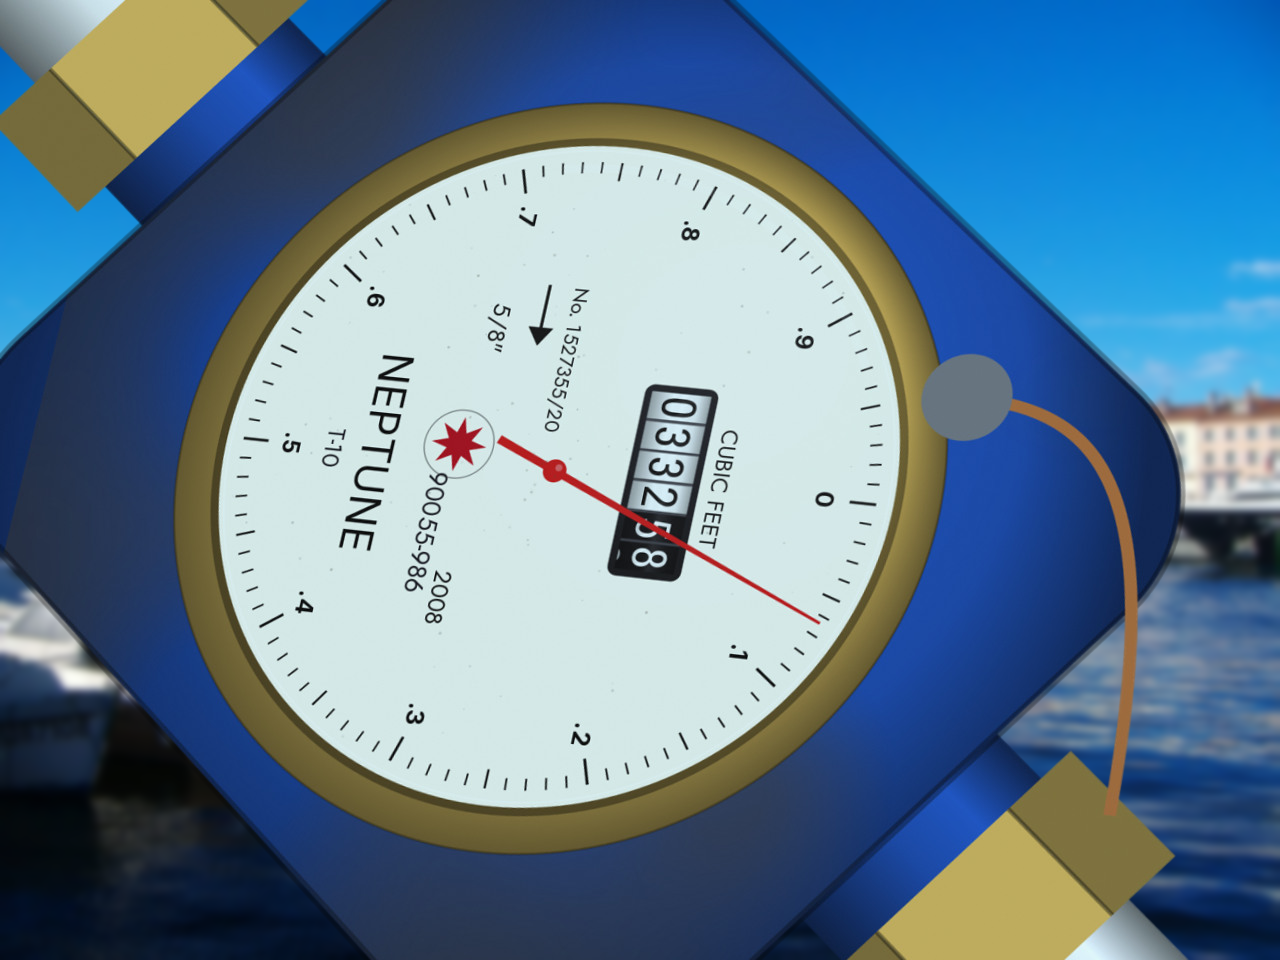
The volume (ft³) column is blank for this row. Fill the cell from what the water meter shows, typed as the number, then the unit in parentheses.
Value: 33258.06 (ft³)
